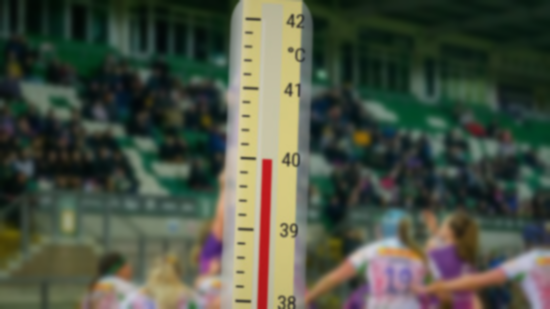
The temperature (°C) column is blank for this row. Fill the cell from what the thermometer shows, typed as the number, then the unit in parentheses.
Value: 40 (°C)
